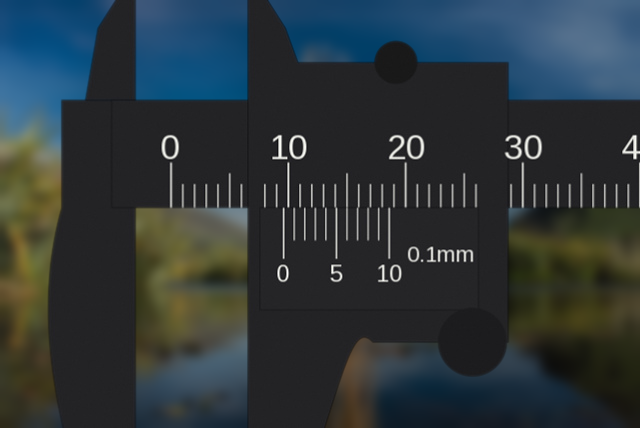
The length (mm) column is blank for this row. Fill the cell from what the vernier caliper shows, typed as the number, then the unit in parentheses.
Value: 9.6 (mm)
